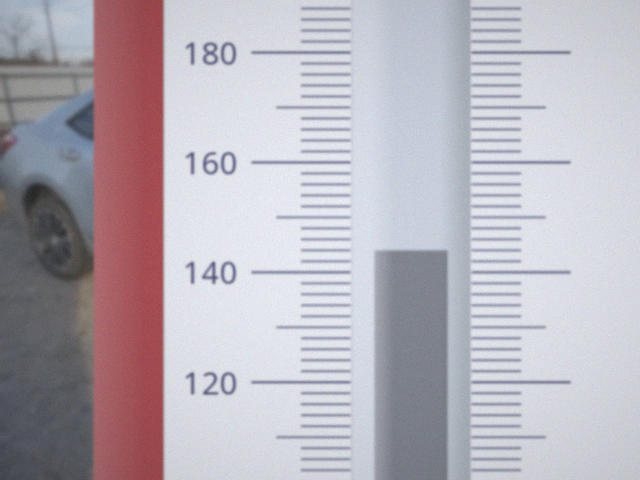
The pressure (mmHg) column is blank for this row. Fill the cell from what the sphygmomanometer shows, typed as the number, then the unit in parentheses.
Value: 144 (mmHg)
